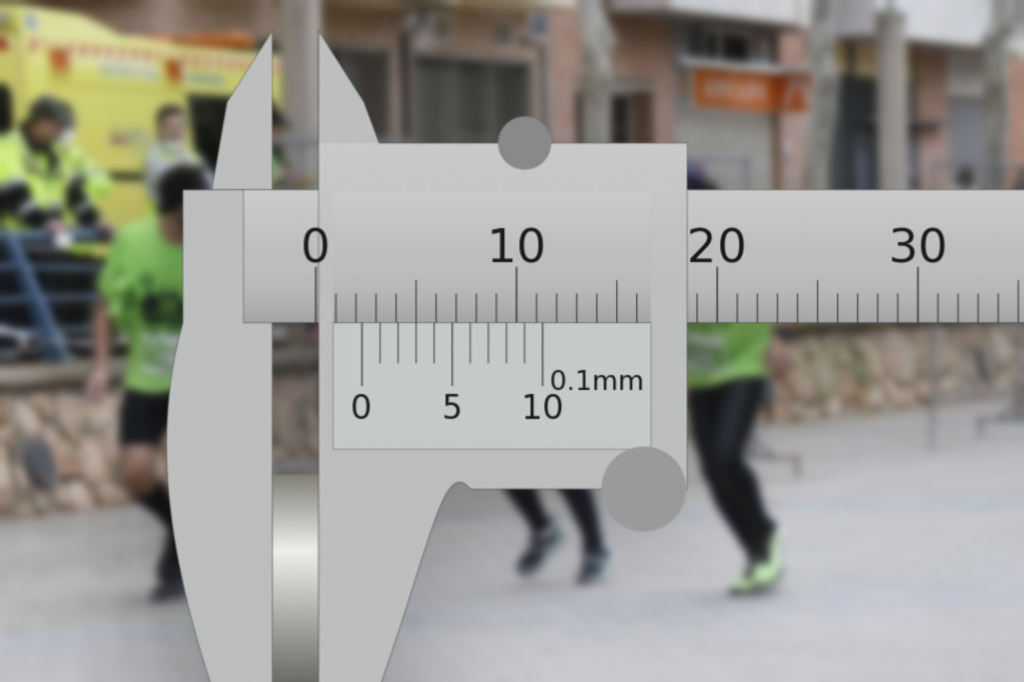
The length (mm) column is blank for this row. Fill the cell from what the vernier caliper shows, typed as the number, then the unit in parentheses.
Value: 2.3 (mm)
